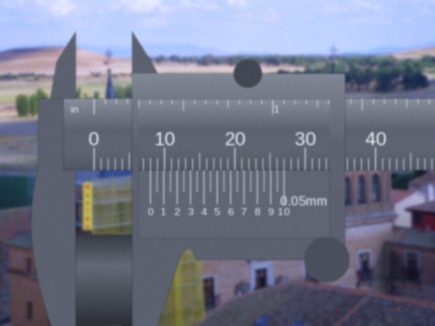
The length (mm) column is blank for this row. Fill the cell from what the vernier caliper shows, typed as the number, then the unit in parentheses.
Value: 8.0 (mm)
